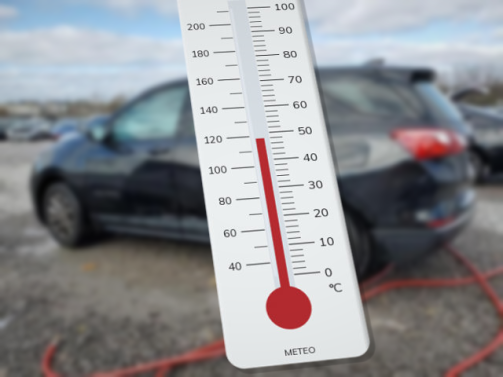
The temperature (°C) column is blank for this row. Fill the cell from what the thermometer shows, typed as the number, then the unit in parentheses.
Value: 48 (°C)
